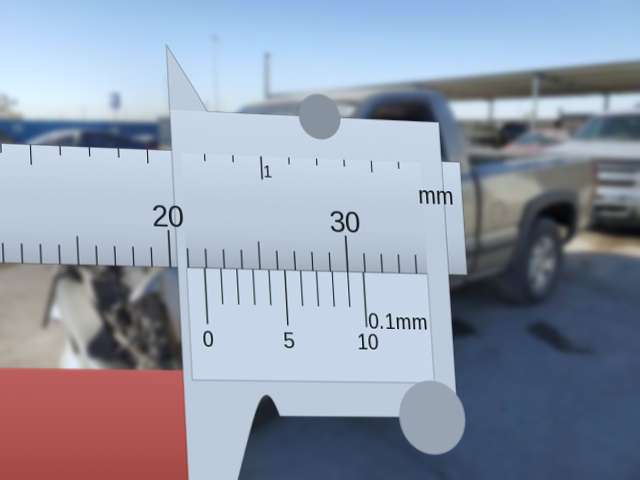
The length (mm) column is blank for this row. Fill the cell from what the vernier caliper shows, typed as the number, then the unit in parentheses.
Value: 21.9 (mm)
